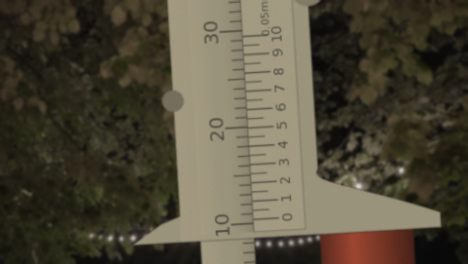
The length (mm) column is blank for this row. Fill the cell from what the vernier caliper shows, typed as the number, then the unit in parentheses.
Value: 10.4 (mm)
